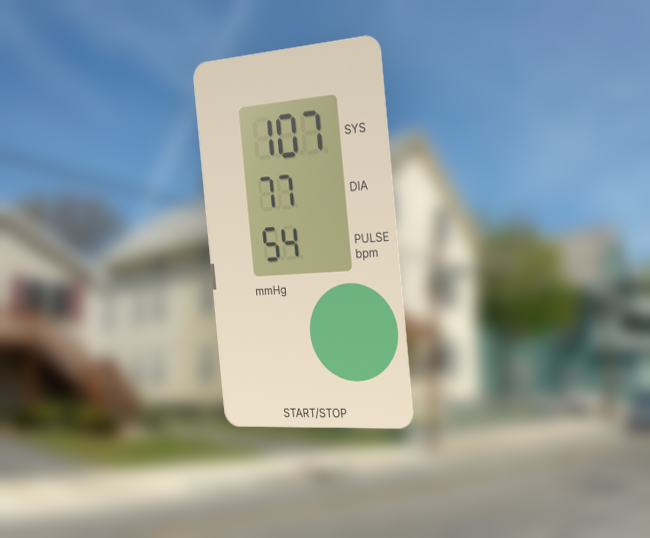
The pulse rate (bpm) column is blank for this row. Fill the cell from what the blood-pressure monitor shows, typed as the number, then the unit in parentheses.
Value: 54 (bpm)
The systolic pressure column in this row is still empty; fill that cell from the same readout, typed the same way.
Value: 107 (mmHg)
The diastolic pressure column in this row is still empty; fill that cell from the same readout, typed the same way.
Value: 77 (mmHg)
